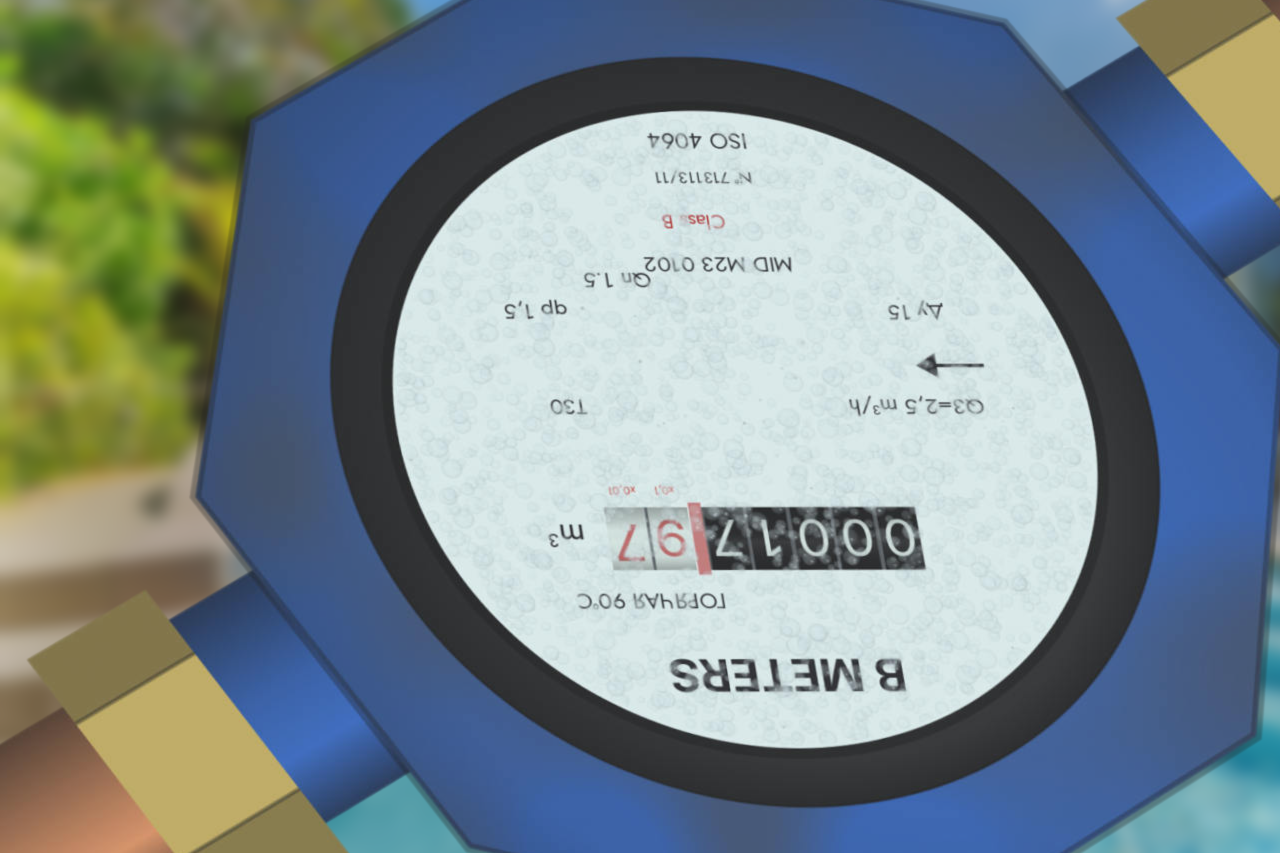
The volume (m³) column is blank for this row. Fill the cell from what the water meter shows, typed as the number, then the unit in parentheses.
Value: 17.97 (m³)
